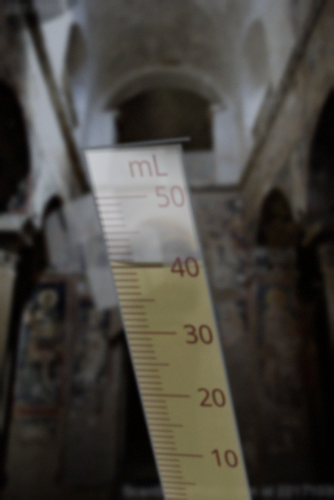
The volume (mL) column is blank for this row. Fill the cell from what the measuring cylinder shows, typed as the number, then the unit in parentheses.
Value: 40 (mL)
